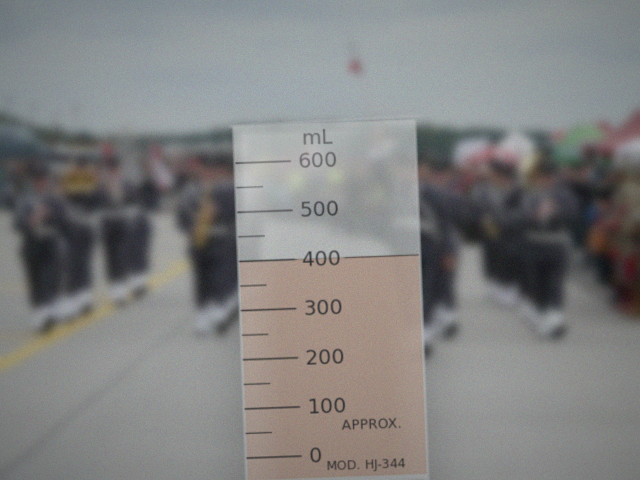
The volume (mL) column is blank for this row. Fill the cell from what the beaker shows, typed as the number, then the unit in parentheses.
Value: 400 (mL)
